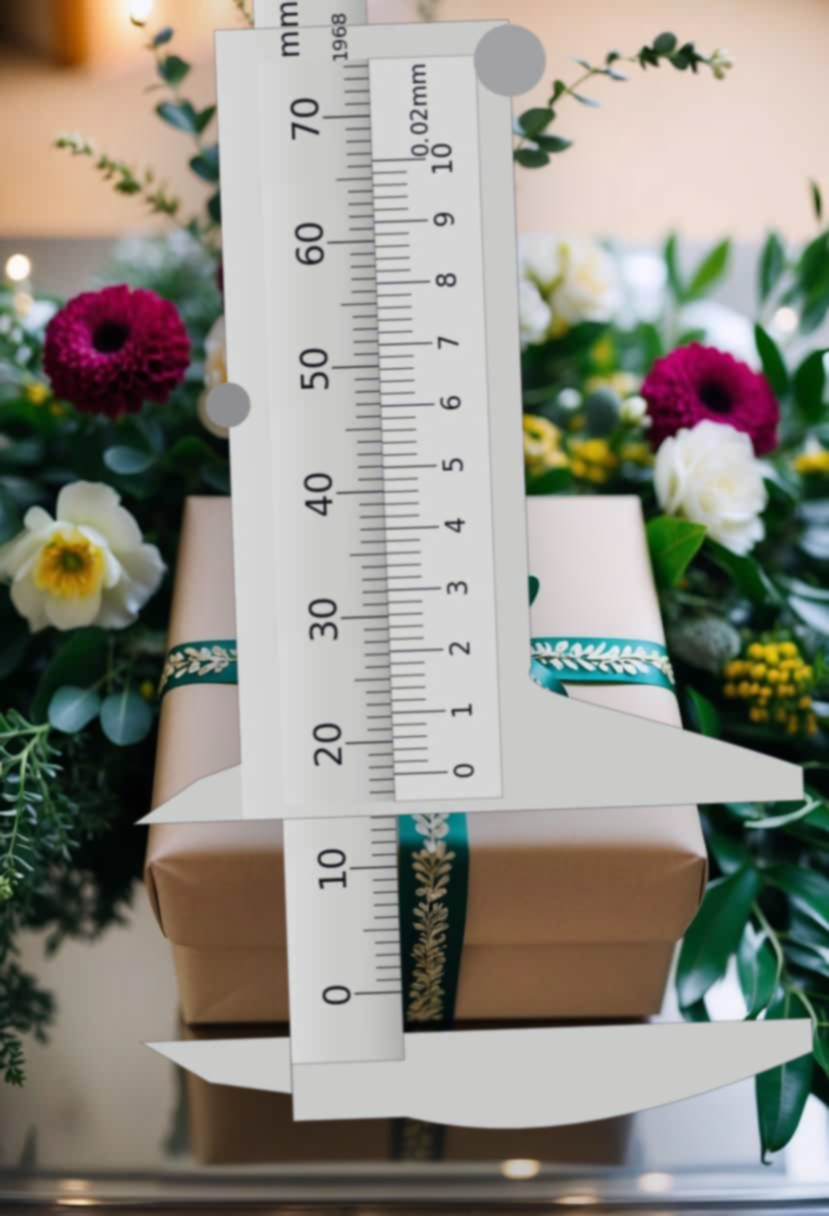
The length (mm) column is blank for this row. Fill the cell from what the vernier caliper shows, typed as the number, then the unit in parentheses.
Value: 17.4 (mm)
